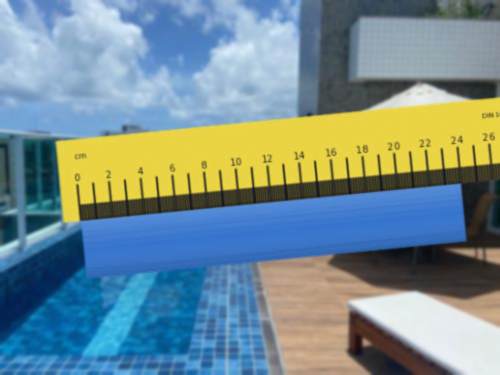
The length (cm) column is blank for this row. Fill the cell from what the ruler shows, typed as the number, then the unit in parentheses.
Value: 24 (cm)
